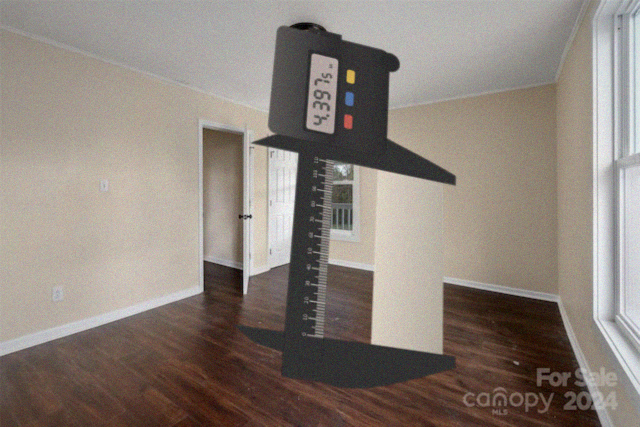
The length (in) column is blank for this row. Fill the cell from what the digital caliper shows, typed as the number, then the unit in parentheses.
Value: 4.3975 (in)
